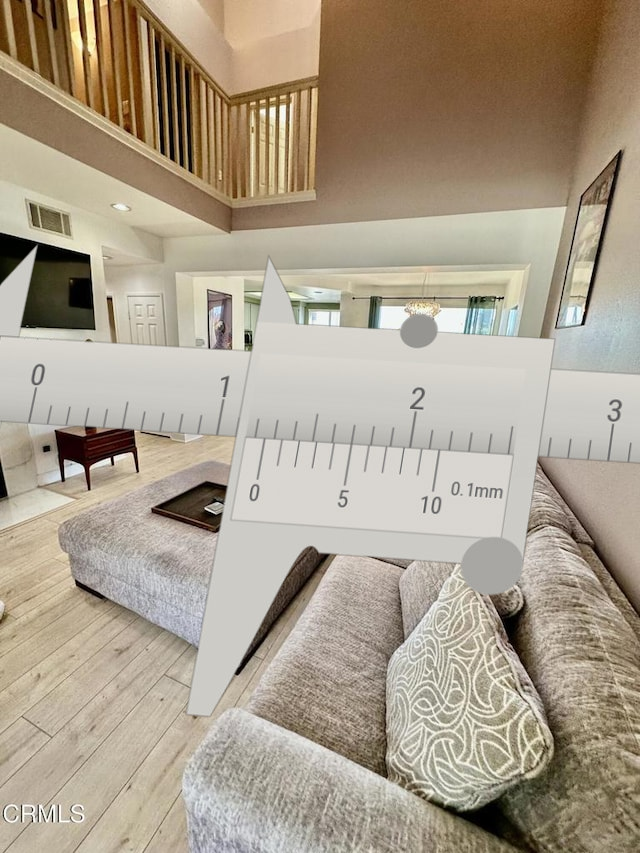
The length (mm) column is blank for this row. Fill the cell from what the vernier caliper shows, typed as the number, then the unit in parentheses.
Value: 12.5 (mm)
